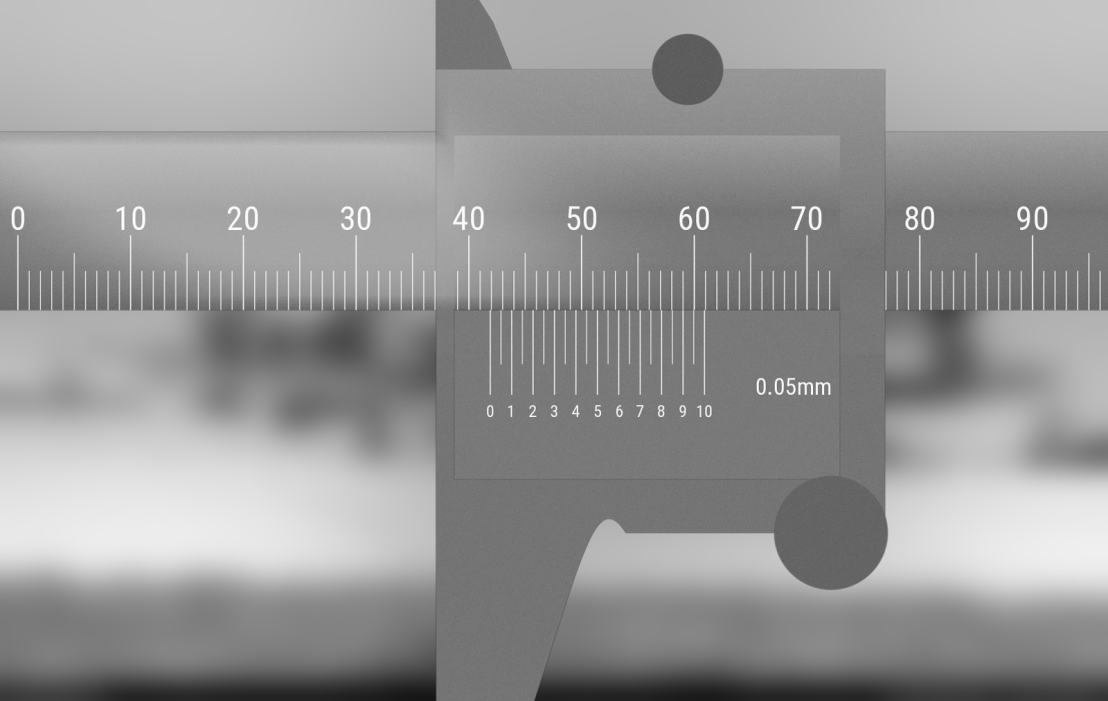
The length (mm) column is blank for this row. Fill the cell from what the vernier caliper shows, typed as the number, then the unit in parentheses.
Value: 41.9 (mm)
